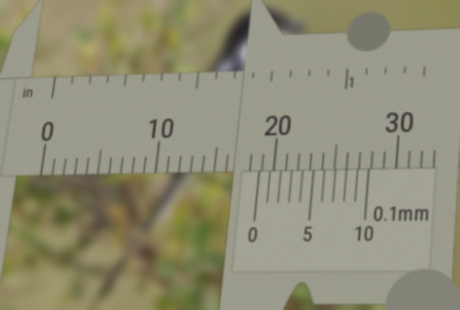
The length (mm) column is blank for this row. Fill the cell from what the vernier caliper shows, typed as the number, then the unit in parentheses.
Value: 18.8 (mm)
